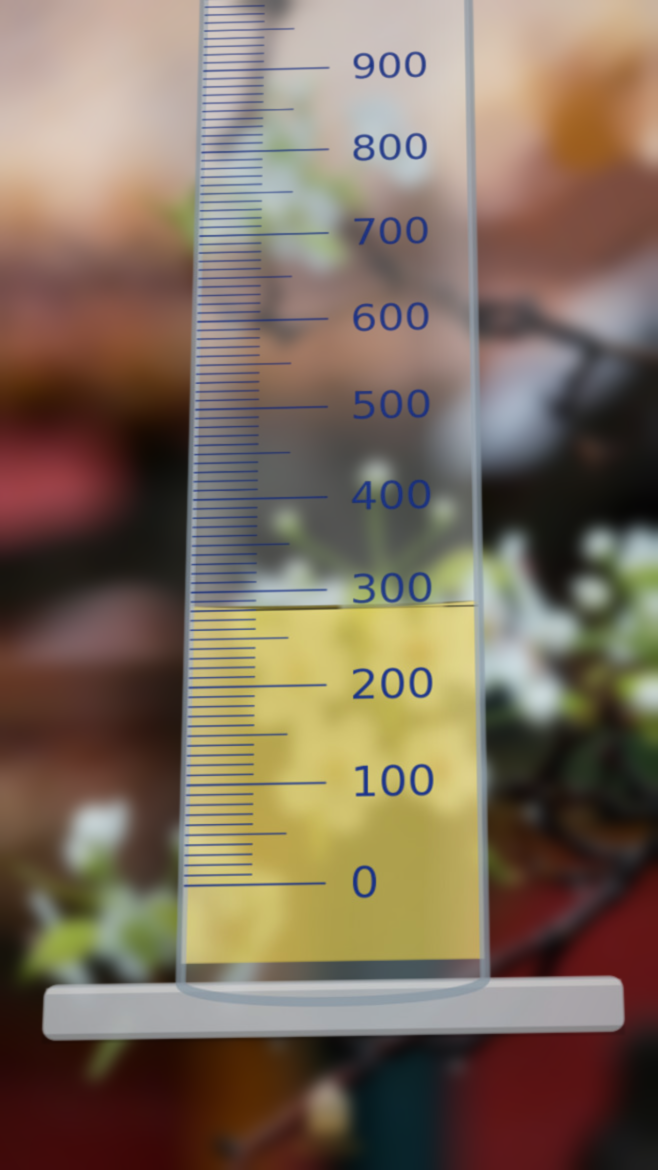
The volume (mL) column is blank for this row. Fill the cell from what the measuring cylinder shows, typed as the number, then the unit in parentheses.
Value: 280 (mL)
